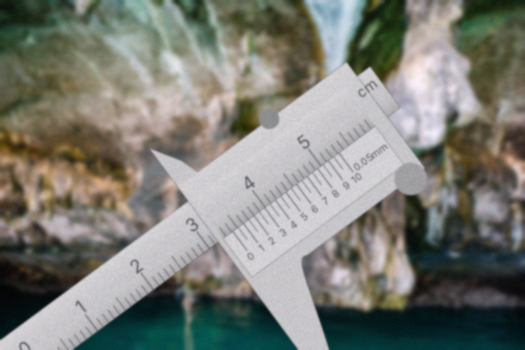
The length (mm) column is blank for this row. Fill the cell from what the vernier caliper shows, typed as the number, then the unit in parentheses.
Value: 34.2 (mm)
